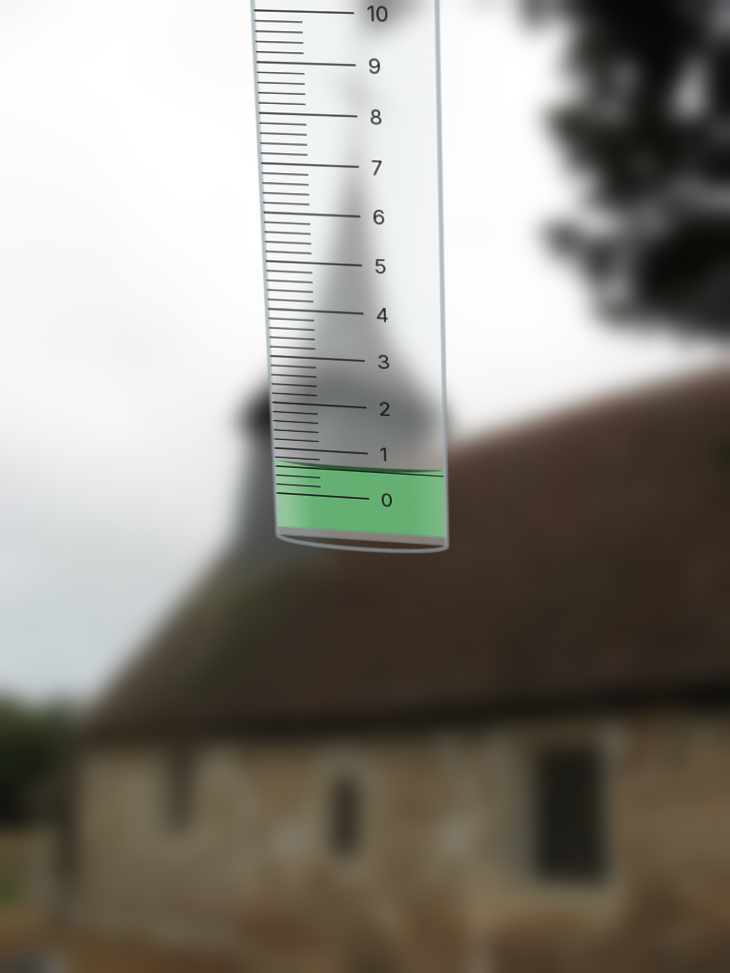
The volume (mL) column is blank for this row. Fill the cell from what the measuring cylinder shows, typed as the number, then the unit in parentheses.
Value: 0.6 (mL)
